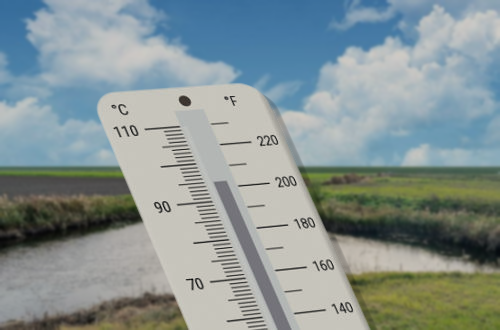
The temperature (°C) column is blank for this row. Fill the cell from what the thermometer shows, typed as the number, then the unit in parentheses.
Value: 95 (°C)
